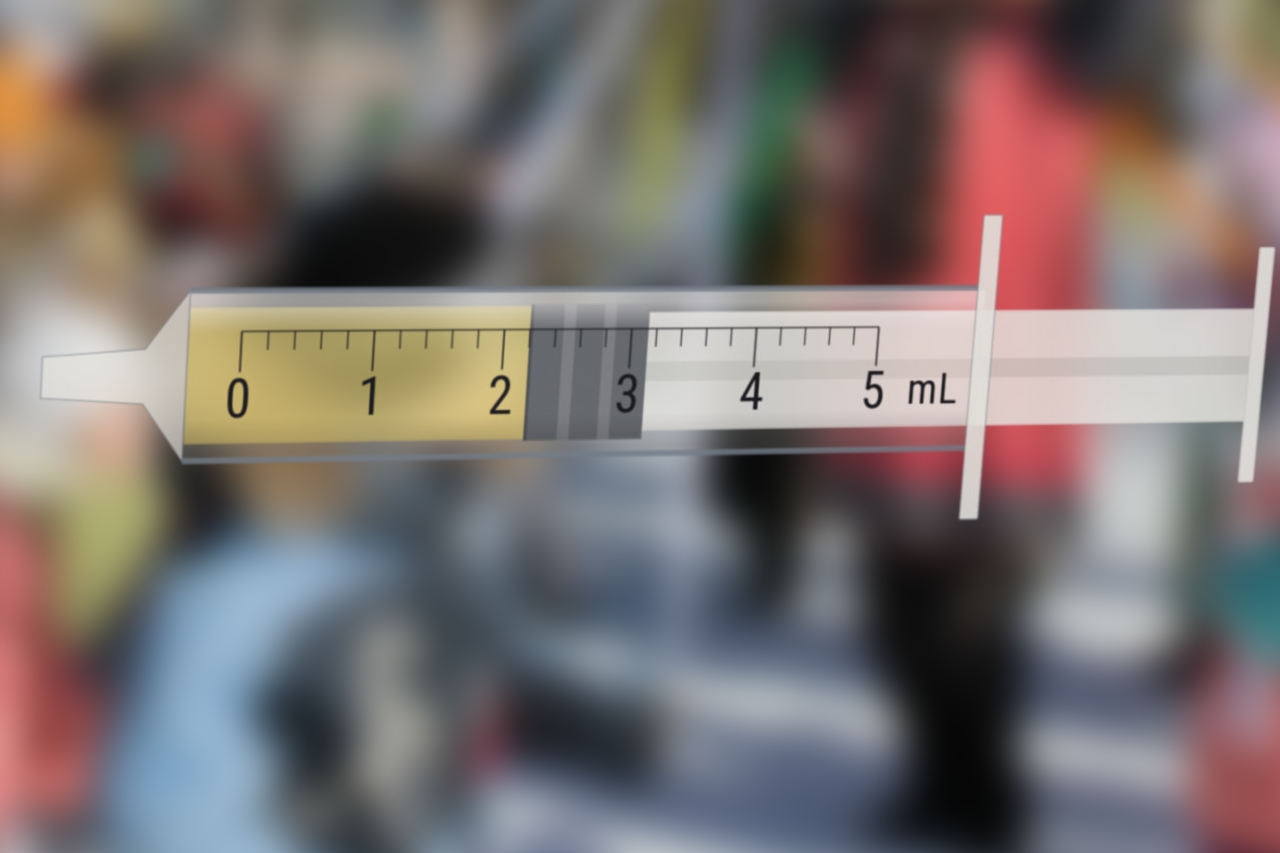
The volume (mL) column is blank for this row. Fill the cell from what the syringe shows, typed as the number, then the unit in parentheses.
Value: 2.2 (mL)
